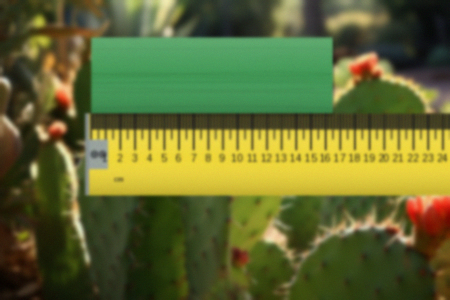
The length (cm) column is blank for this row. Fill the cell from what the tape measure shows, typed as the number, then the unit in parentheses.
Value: 16.5 (cm)
